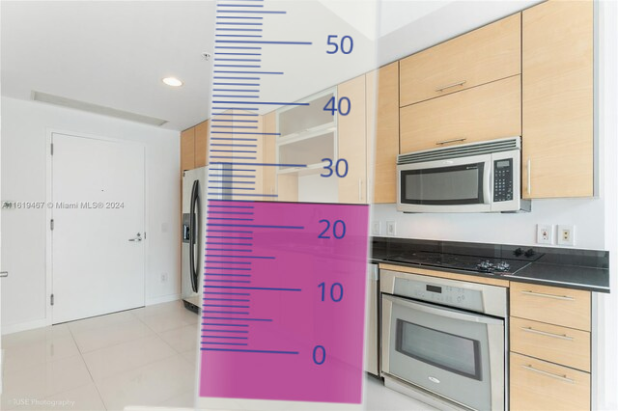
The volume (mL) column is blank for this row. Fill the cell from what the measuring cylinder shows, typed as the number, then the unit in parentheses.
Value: 24 (mL)
